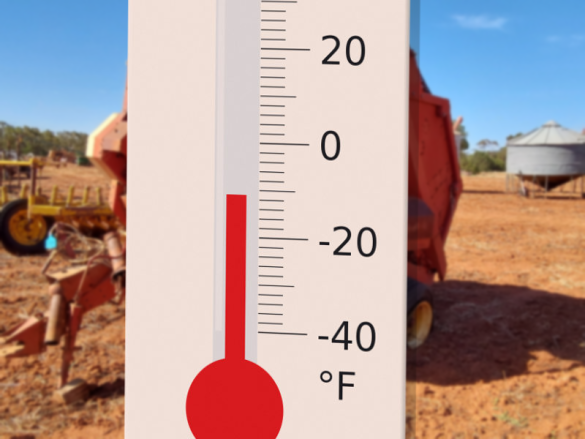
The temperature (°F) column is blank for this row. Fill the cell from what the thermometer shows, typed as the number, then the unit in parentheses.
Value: -11 (°F)
